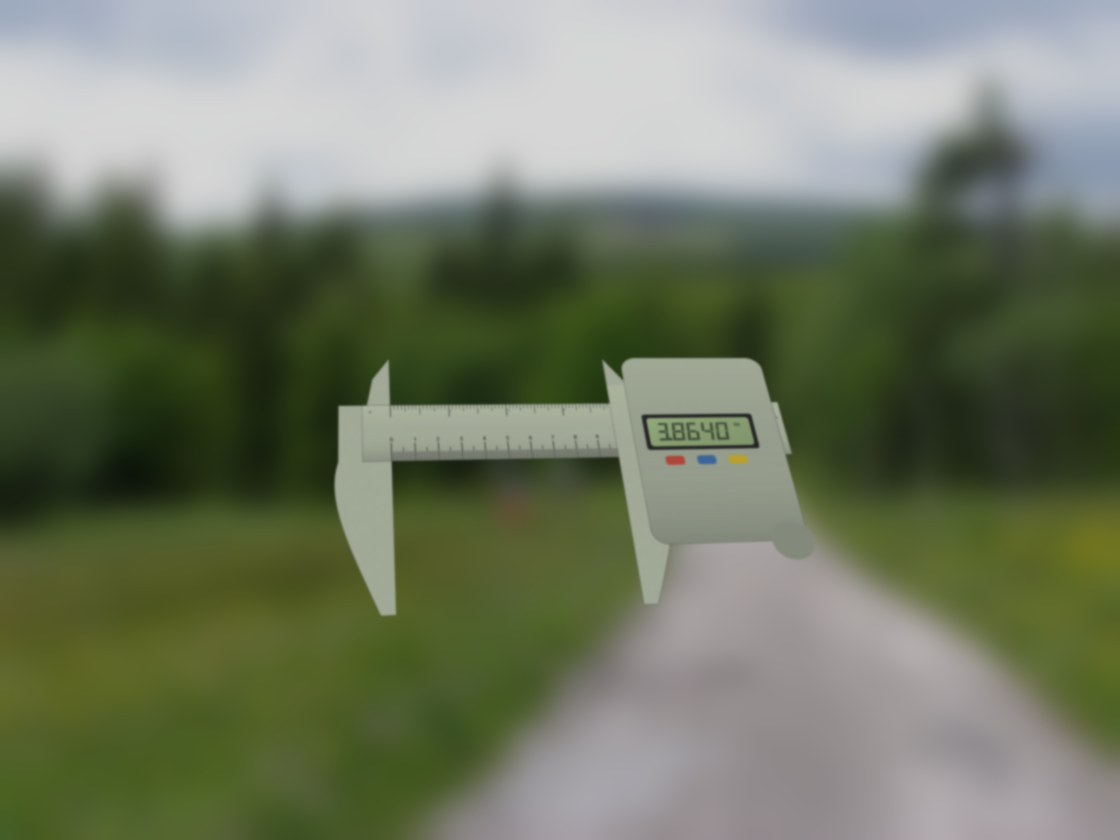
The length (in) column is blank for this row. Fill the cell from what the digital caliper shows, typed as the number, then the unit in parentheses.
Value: 3.8640 (in)
